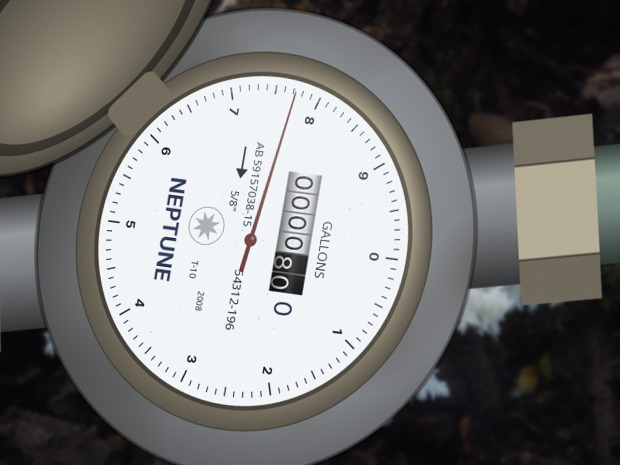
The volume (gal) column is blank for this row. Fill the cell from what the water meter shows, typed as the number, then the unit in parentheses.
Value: 797.7 (gal)
